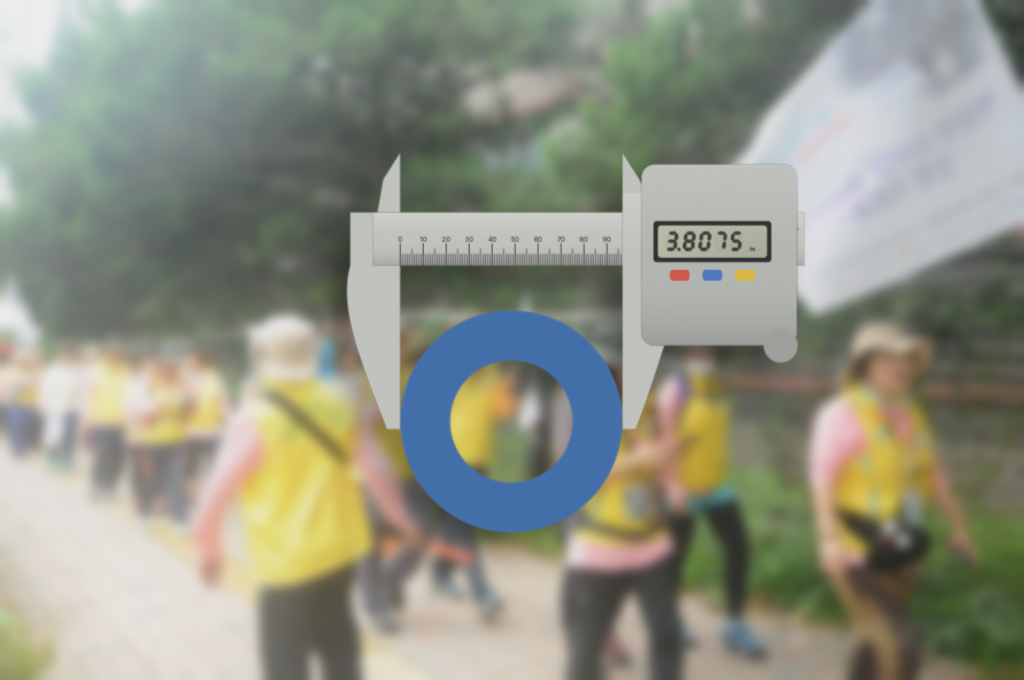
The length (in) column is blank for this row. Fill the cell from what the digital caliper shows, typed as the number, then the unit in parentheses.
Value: 3.8075 (in)
